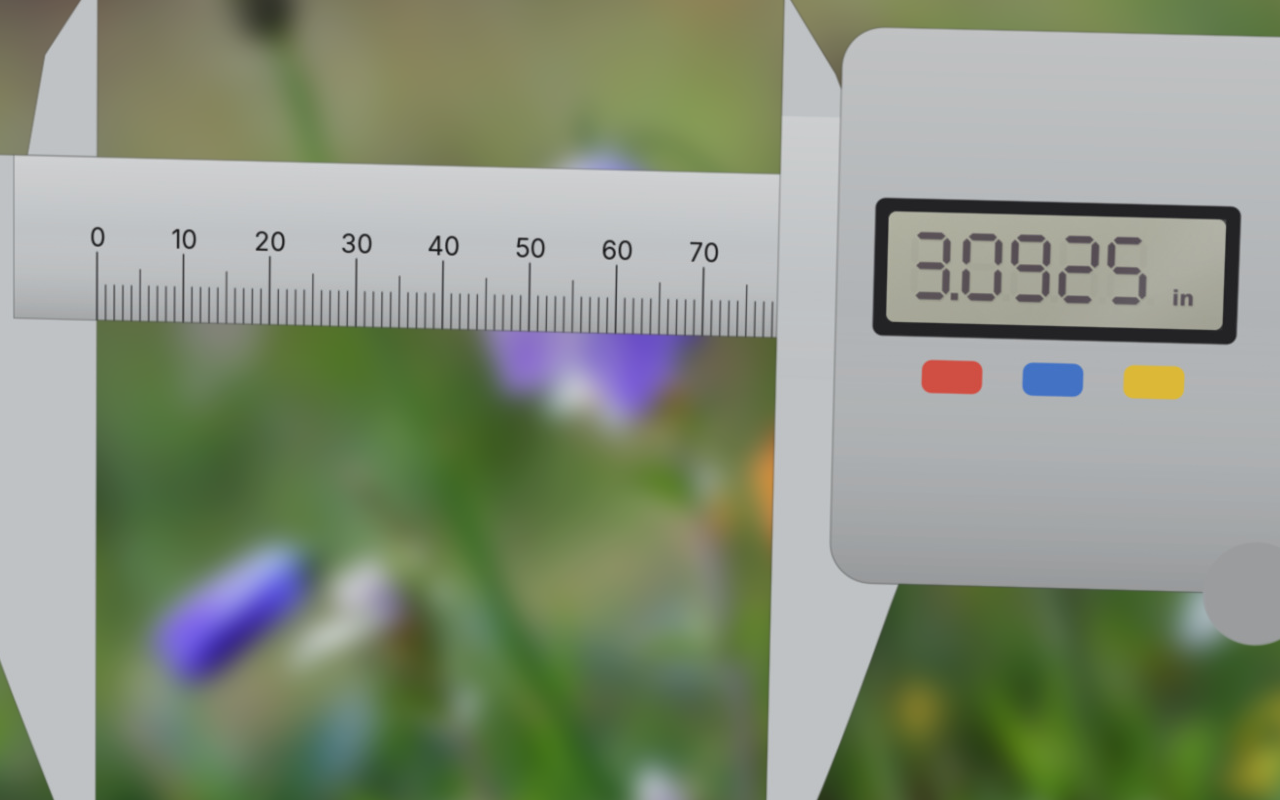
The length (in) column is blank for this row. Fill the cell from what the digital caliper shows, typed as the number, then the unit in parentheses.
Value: 3.0925 (in)
